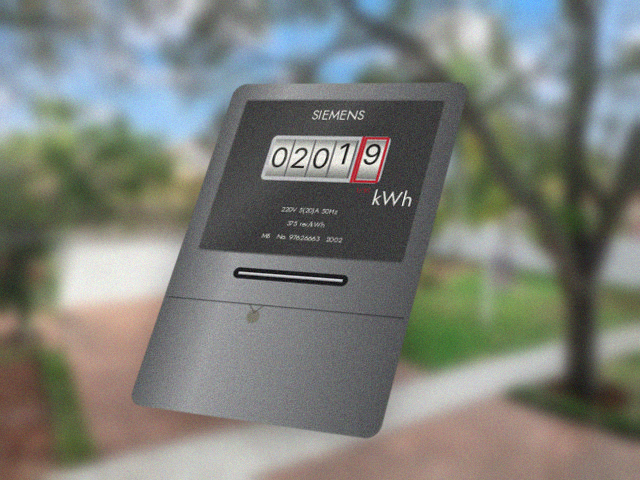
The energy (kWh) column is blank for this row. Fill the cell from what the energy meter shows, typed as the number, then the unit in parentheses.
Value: 201.9 (kWh)
